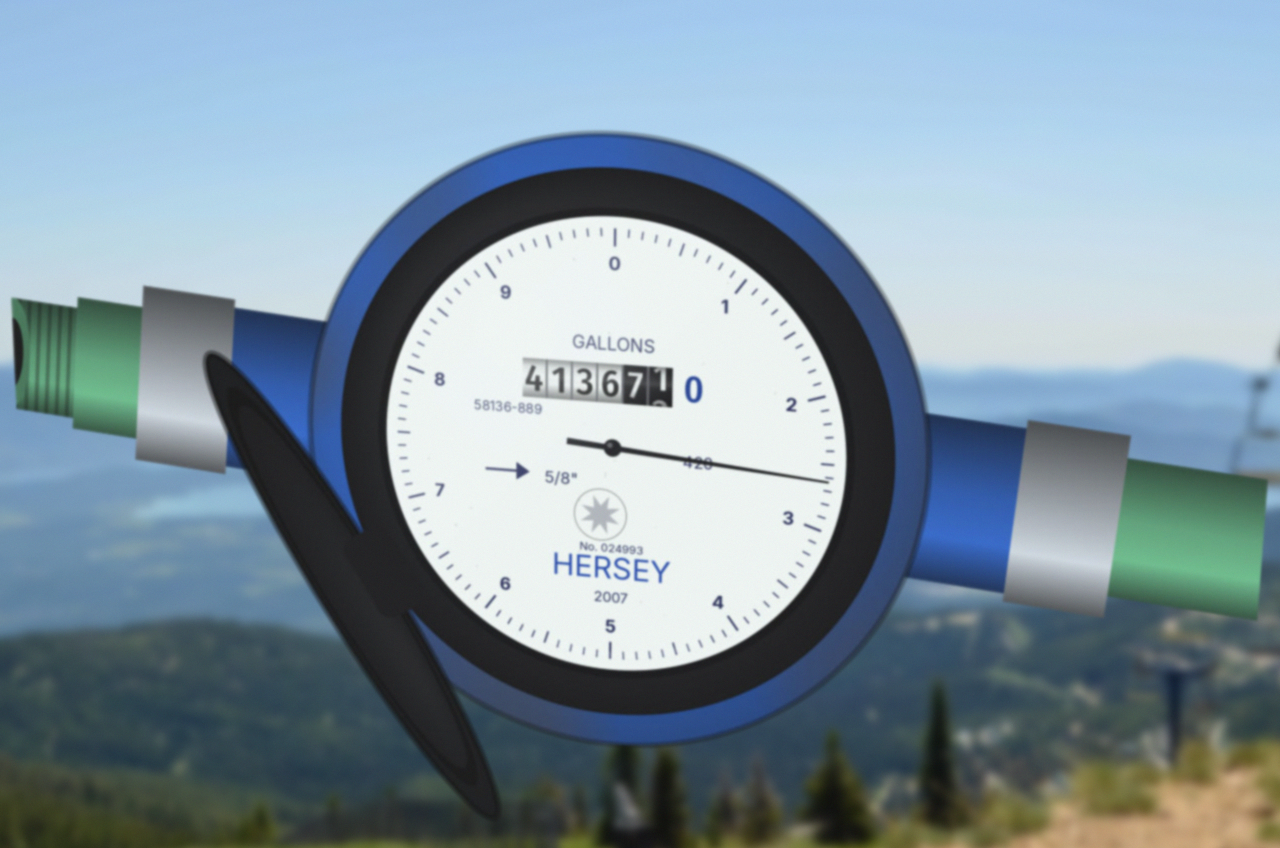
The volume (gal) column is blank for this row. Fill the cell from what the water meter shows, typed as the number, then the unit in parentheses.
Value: 4136712.6 (gal)
